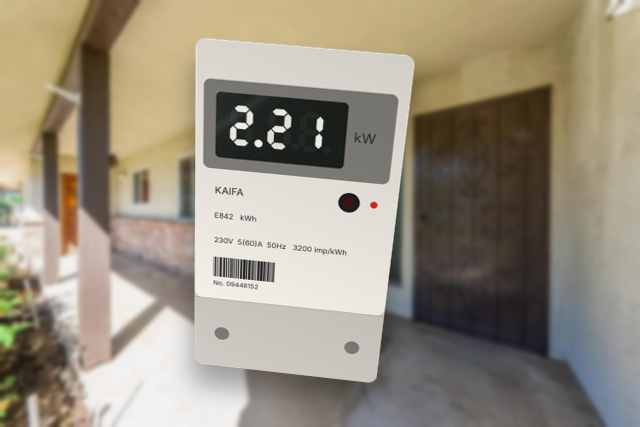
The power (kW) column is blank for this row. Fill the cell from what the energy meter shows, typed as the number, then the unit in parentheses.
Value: 2.21 (kW)
